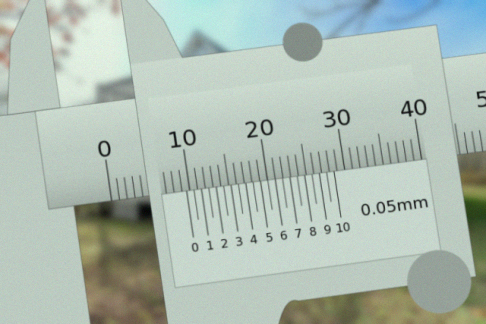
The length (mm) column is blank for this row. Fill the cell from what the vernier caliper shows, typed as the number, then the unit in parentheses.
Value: 9.6 (mm)
